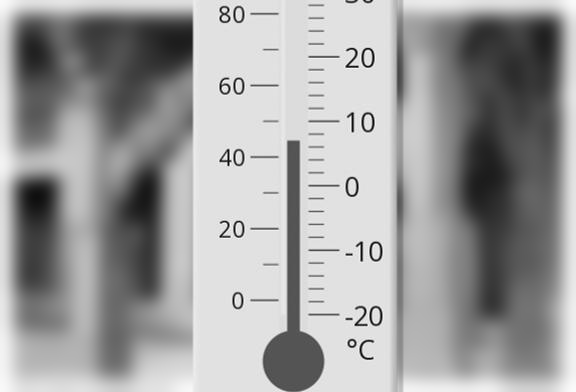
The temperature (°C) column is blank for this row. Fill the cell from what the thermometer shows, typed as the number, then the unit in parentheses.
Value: 7 (°C)
